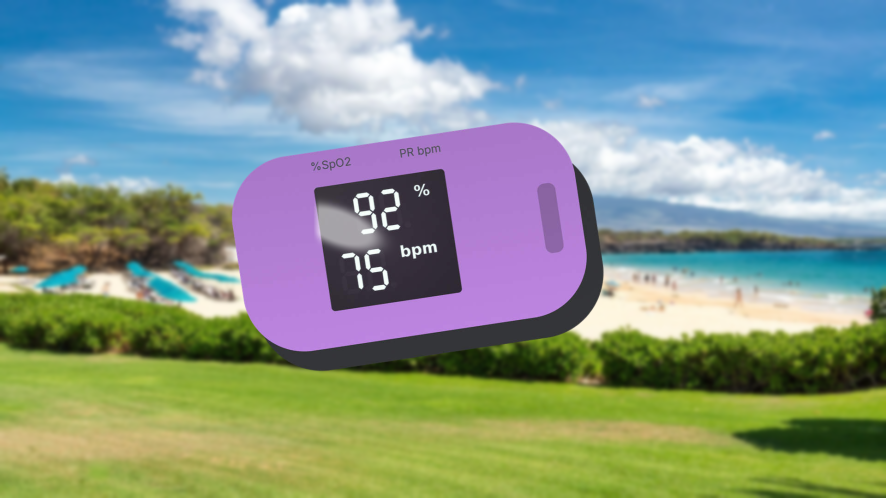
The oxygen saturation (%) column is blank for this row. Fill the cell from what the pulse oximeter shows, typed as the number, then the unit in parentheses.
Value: 92 (%)
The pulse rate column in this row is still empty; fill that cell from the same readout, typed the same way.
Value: 75 (bpm)
